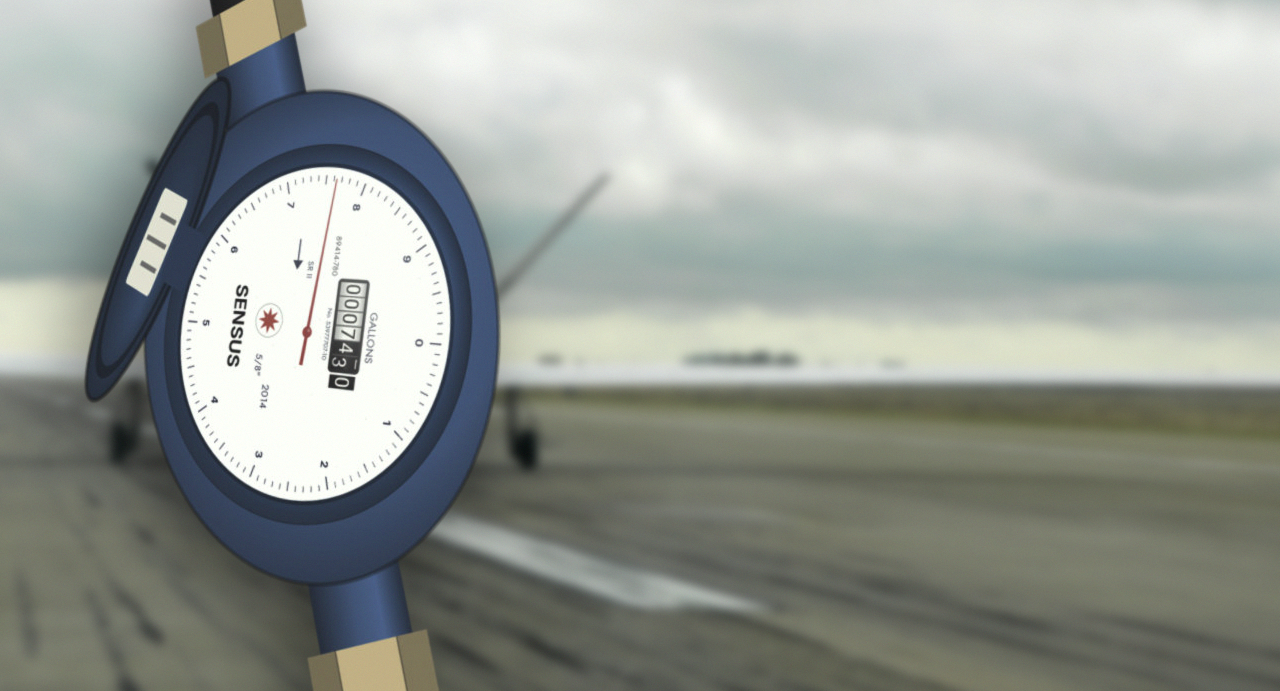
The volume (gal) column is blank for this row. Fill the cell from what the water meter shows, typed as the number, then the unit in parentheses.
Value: 7427.6 (gal)
